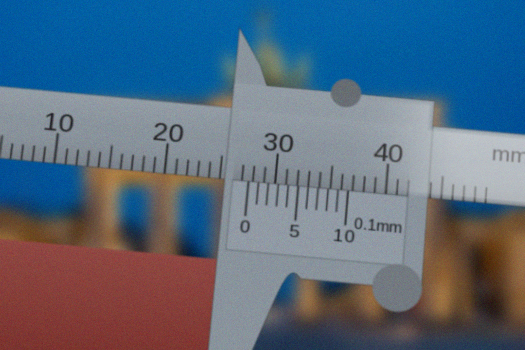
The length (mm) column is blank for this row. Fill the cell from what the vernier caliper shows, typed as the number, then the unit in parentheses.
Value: 27.6 (mm)
